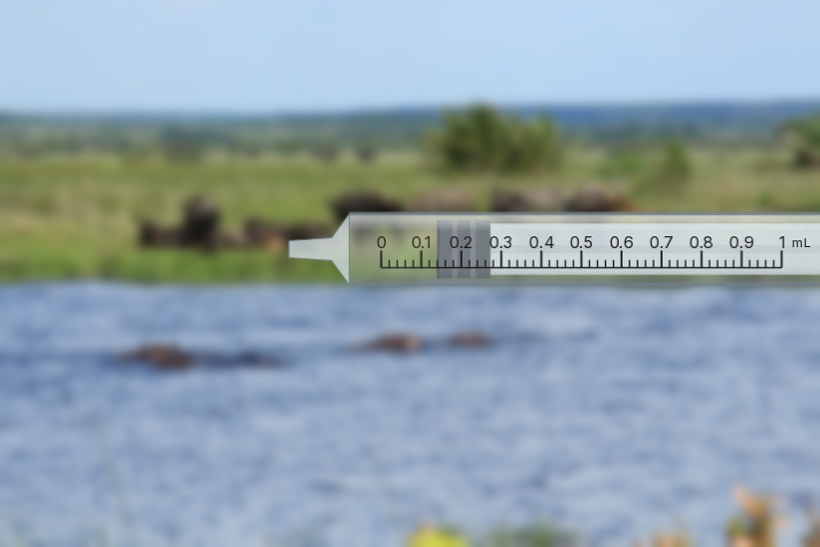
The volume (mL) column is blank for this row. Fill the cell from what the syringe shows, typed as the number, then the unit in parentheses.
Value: 0.14 (mL)
